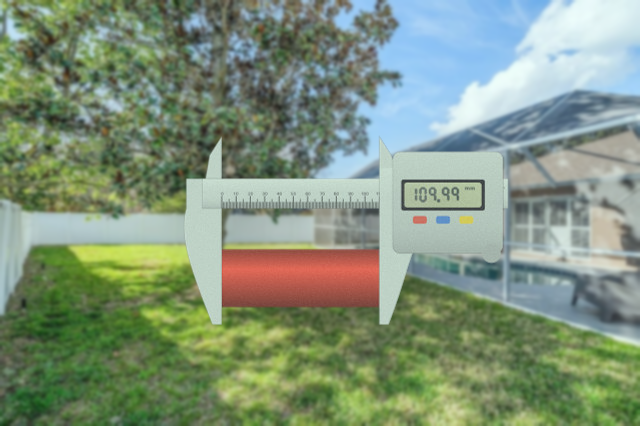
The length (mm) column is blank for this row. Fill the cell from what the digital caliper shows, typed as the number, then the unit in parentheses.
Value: 109.99 (mm)
